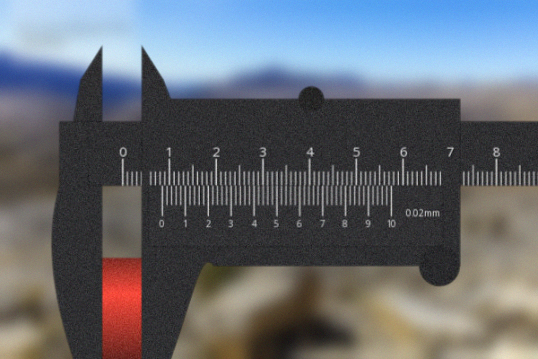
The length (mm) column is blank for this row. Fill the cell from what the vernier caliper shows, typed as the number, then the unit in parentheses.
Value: 8.5 (mm)
